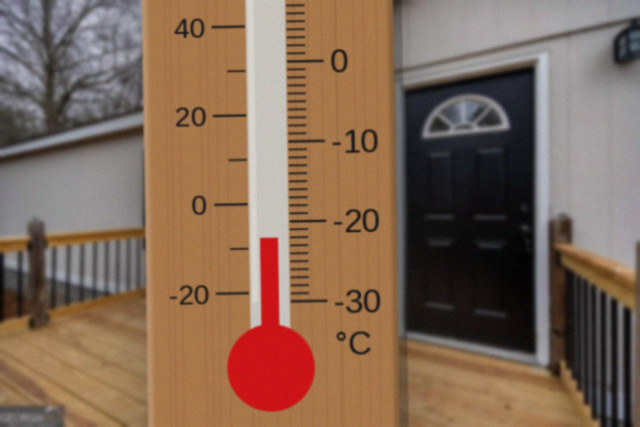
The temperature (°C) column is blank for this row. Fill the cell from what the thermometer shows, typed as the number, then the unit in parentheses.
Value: -22 (°C)
